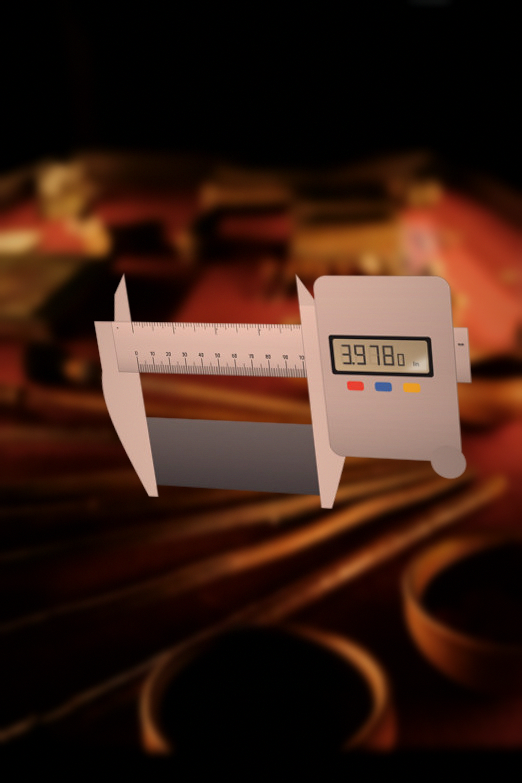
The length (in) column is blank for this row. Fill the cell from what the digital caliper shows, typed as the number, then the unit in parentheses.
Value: 3.9780 (in)
